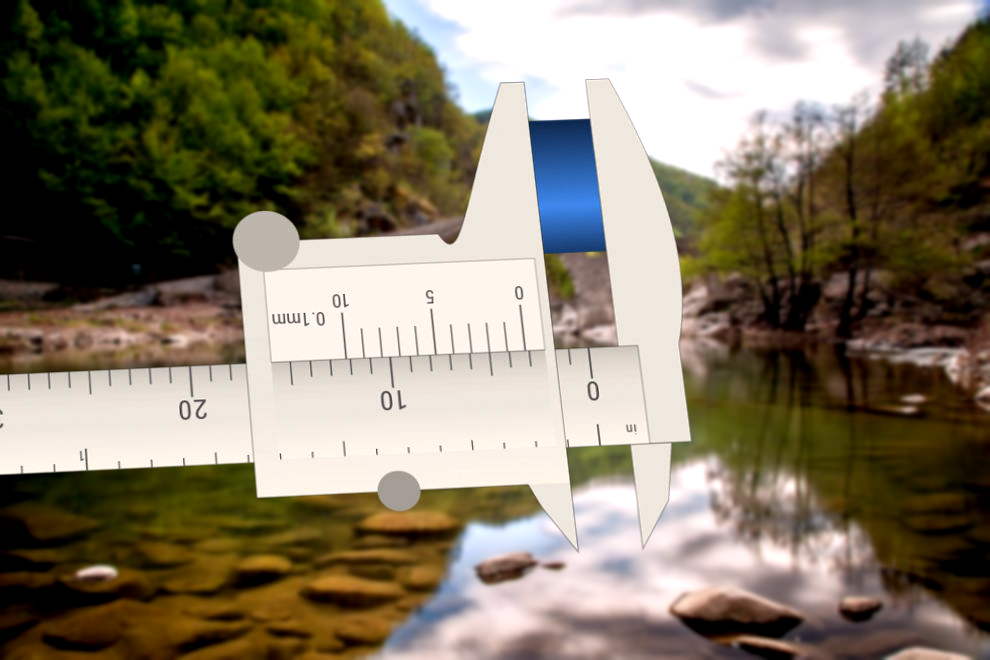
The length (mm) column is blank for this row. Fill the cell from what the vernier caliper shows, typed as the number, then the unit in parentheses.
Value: 3.2 (mm)
